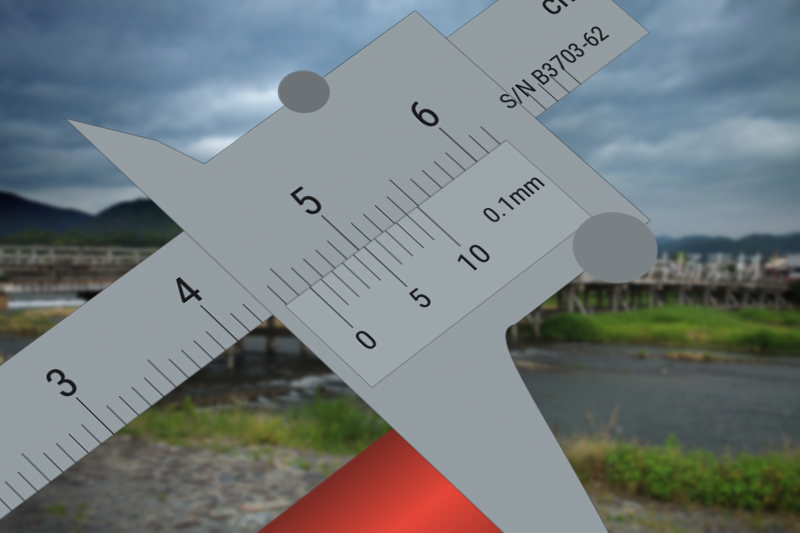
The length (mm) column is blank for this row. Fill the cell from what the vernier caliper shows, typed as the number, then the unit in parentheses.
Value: 45.9 (mm)
